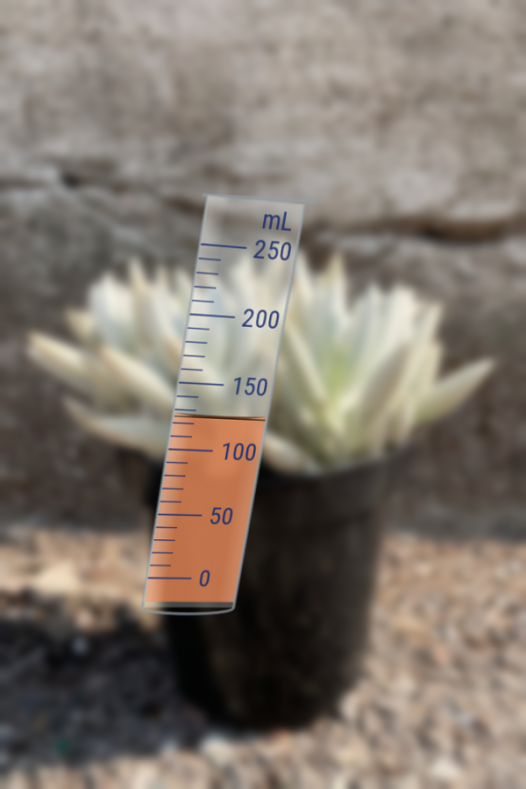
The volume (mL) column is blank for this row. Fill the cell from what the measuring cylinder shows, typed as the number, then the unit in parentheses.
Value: 125 (mL)
